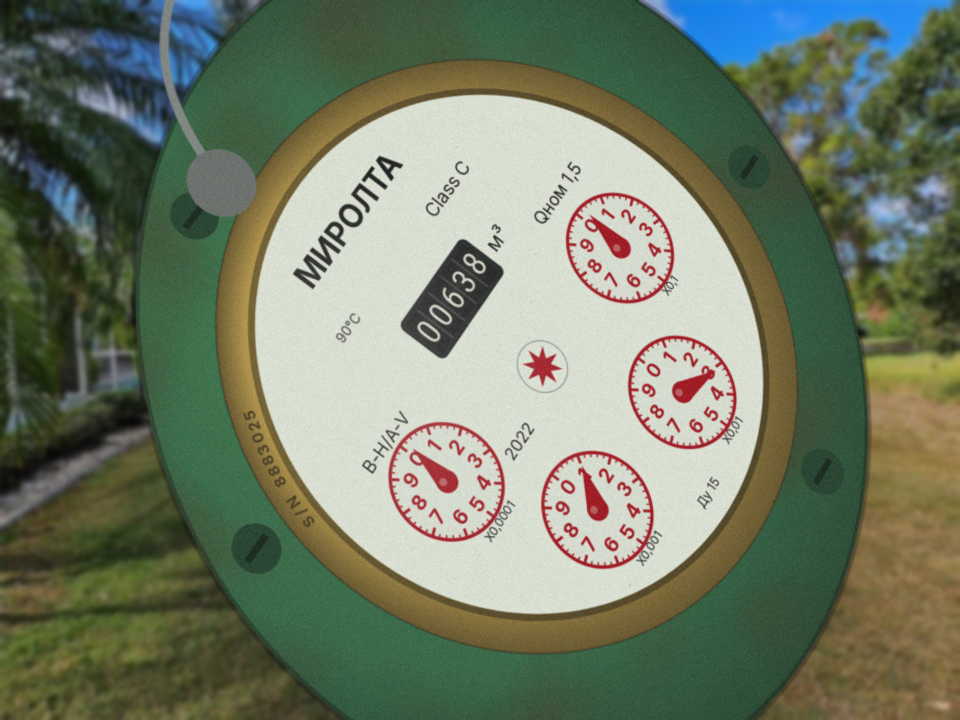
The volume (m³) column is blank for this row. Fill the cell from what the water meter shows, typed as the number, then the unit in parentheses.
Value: 638.0310 (m³)
